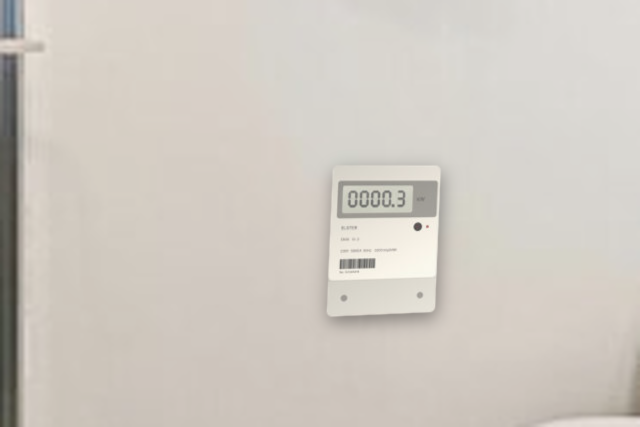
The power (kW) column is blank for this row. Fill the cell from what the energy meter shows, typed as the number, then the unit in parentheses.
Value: 0.3 (kW)
